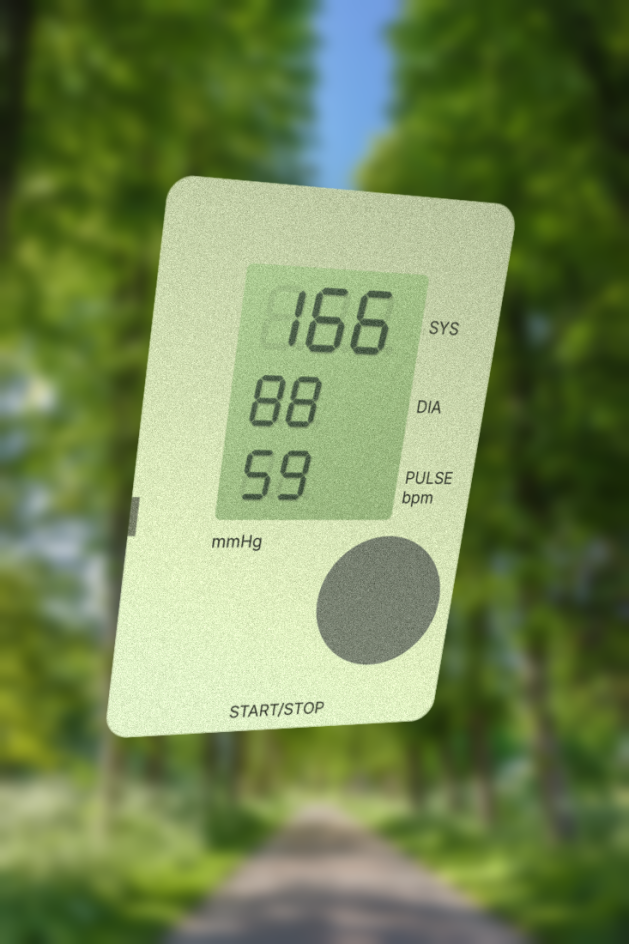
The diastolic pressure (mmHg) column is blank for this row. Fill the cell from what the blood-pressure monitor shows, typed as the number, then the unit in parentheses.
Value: 88 (mmHg)
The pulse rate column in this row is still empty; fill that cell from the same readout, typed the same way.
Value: 59 (bpm)
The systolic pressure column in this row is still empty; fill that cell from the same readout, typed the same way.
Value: 166 (mmHg)
